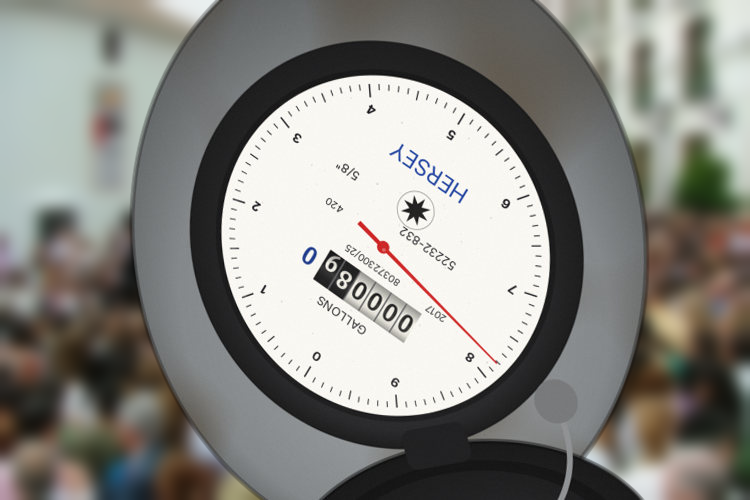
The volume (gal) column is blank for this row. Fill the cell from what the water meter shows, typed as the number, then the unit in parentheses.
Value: 887.8 (gal)
